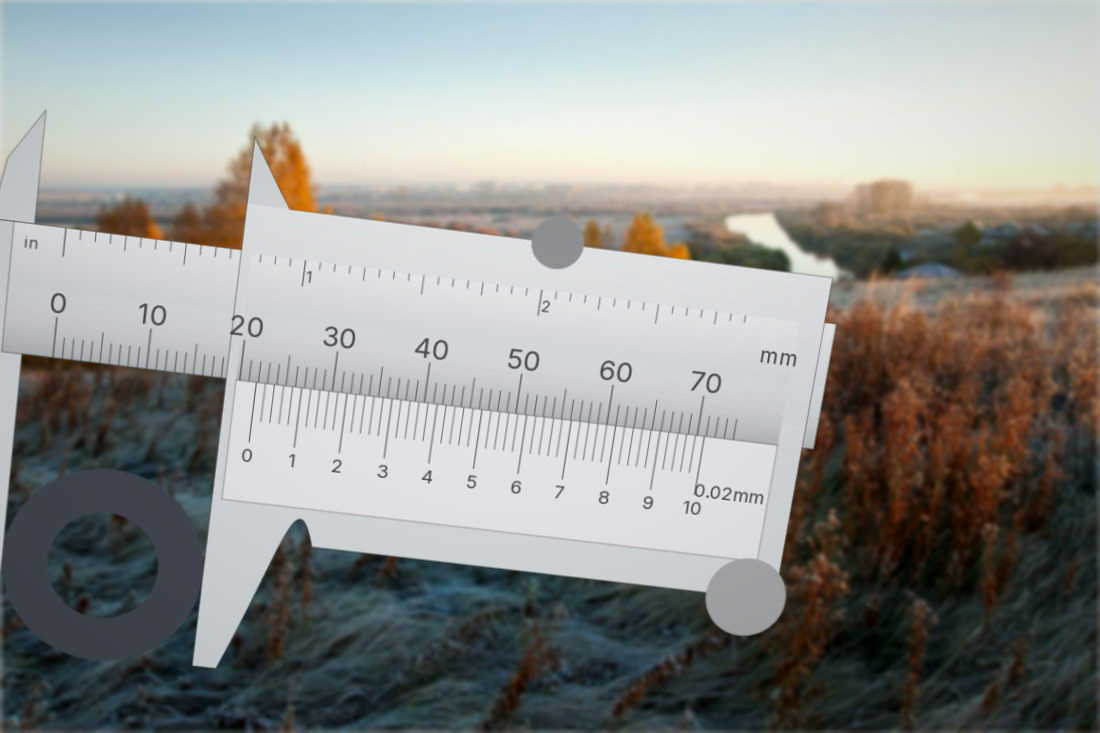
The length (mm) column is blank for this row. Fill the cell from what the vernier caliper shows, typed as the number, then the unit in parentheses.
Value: 21.8 (mm)
